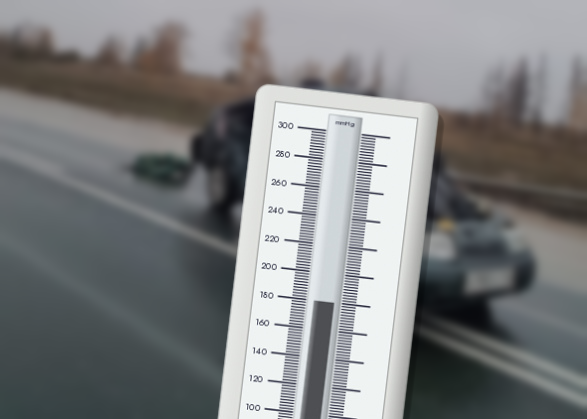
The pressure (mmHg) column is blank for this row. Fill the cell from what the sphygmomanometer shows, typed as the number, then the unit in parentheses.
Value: 180 (mmHg)
